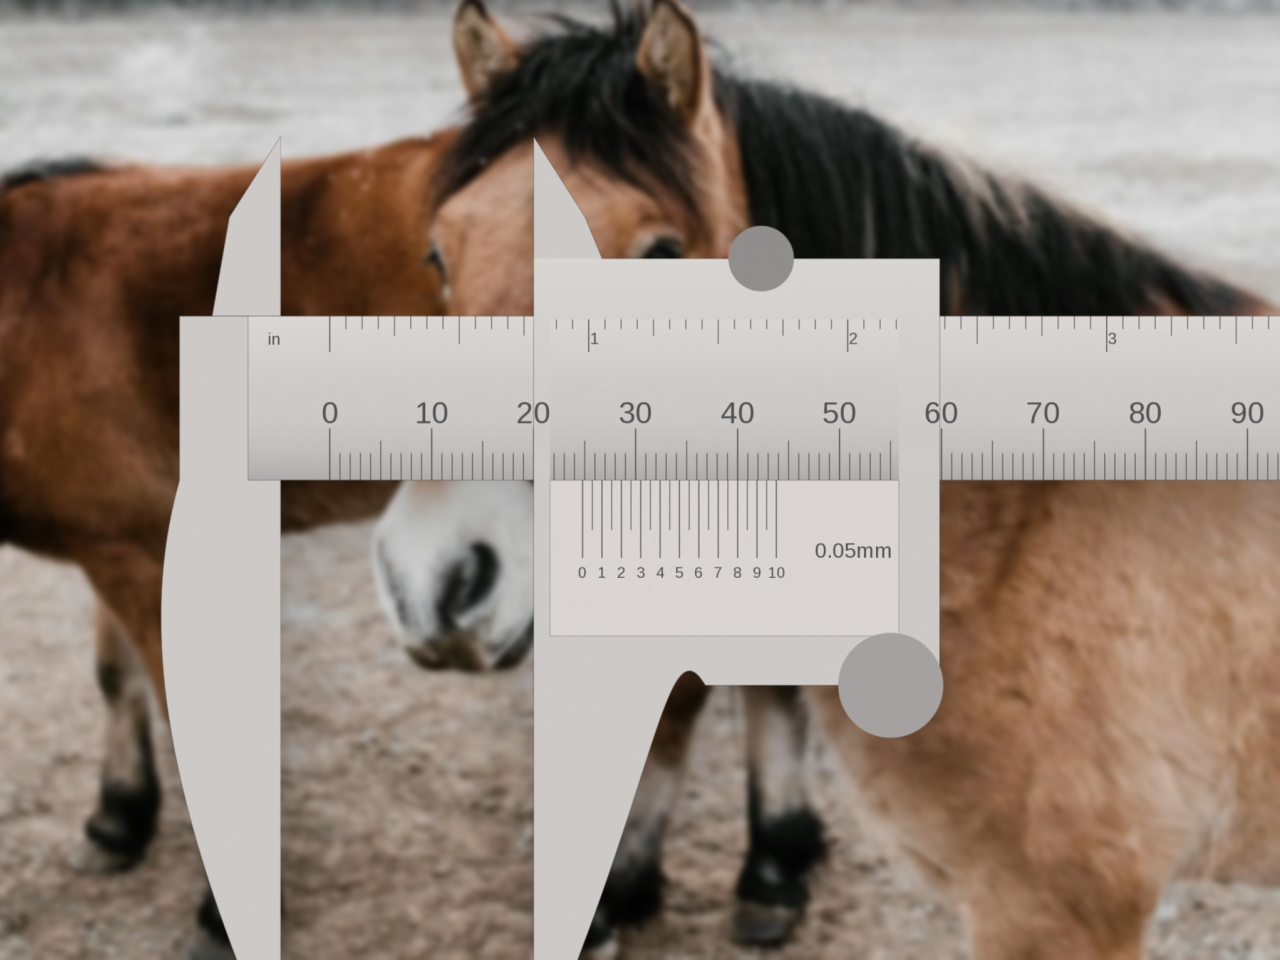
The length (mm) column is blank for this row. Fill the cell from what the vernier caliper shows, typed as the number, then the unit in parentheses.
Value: 24.8 (mm)
